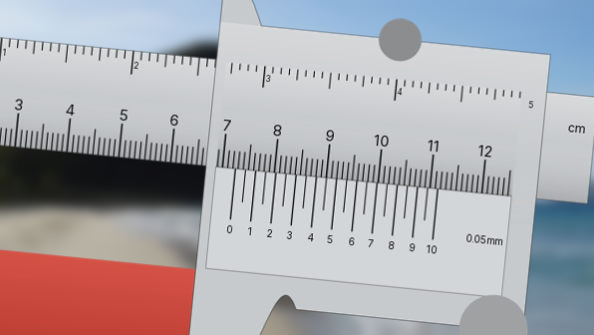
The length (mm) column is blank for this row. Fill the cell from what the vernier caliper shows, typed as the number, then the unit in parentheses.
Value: 72.5 (mm)
